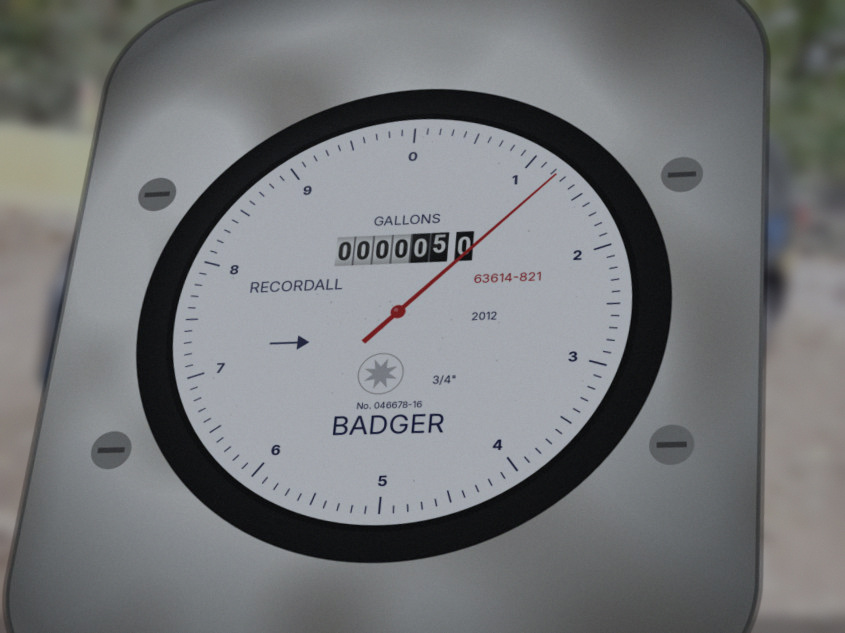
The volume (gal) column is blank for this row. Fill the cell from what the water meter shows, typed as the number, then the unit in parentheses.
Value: 51.2 (gal)
